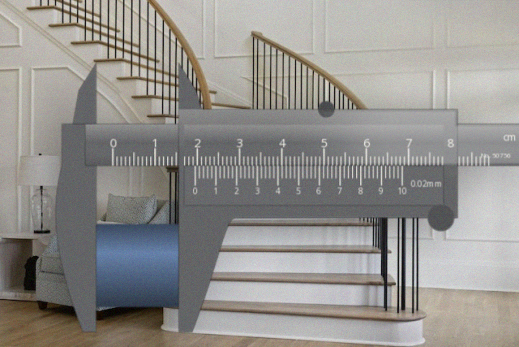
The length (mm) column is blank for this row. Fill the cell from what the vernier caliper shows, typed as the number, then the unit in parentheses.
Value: 19.5 (mm)
